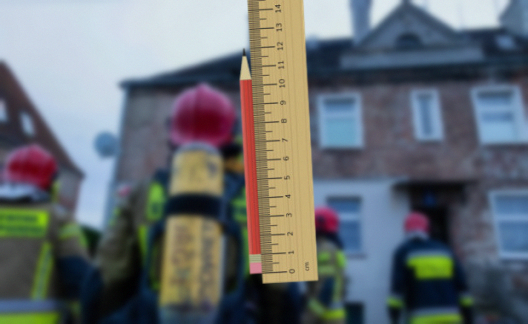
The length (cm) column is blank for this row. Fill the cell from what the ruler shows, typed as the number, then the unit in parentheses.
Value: 12 (cm)
